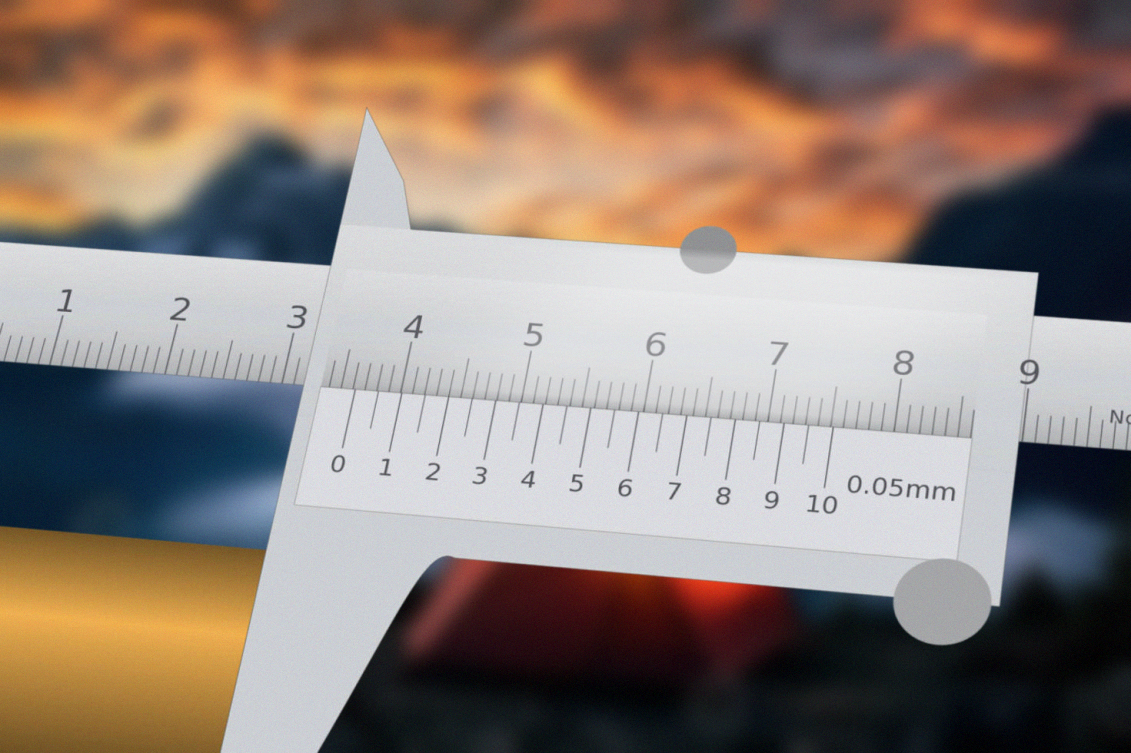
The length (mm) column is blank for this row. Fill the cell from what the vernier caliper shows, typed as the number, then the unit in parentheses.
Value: 36.2 (mm)
